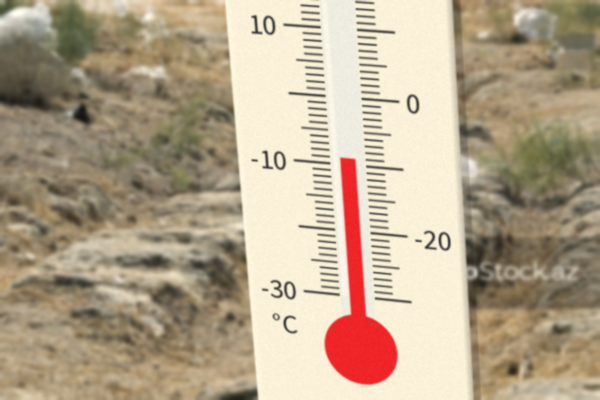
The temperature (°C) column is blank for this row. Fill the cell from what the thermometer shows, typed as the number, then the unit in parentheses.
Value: -9 (°C)
